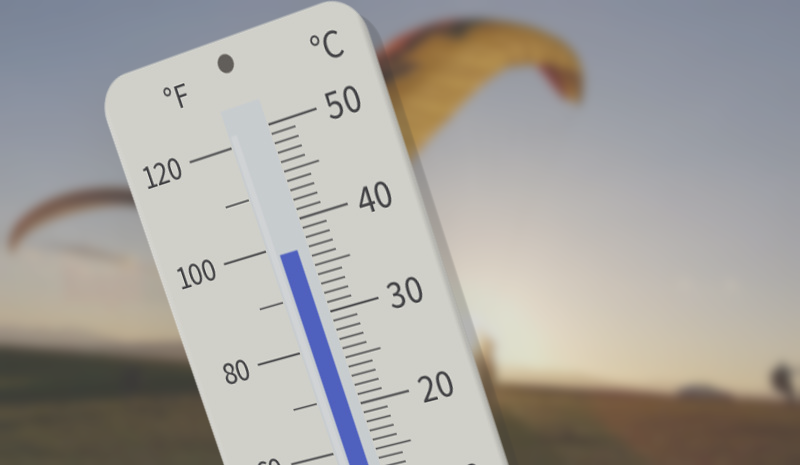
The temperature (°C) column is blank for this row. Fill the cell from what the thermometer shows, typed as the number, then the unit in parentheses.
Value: 37 (°C)
